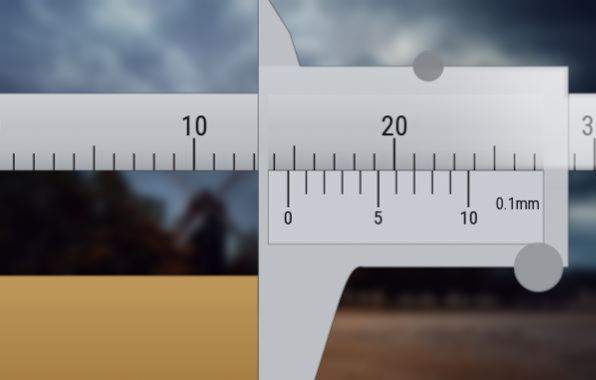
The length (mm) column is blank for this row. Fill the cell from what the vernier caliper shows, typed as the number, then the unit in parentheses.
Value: 14.7 (mm)
